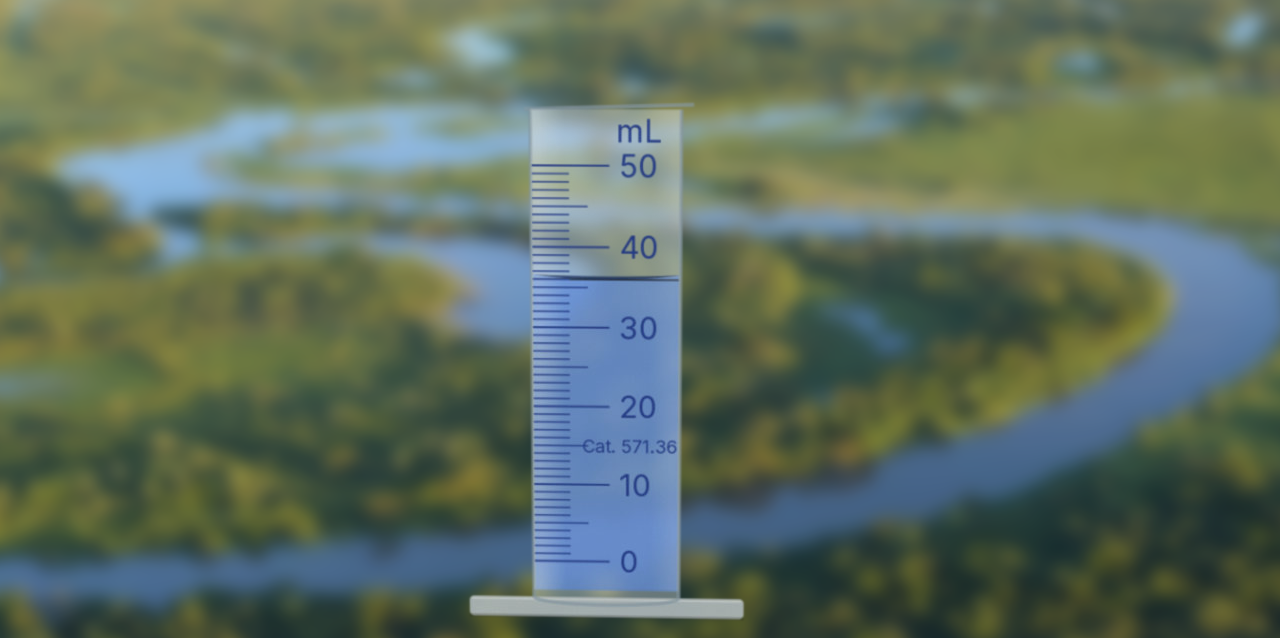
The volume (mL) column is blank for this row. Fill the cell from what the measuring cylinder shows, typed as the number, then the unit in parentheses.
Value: 36 (mL)
